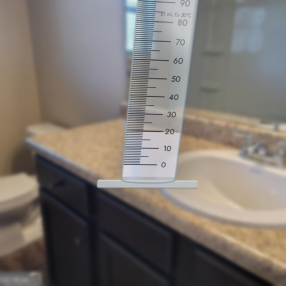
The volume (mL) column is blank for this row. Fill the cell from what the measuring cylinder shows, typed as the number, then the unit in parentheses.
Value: 20 (mL)
